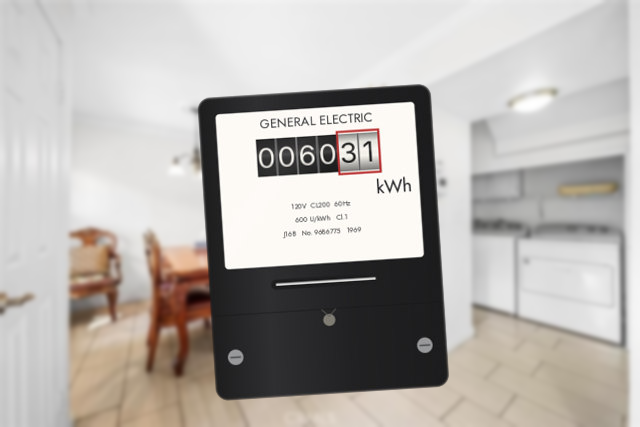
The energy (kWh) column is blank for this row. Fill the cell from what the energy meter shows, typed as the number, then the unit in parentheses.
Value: 60.31 (kWh)
